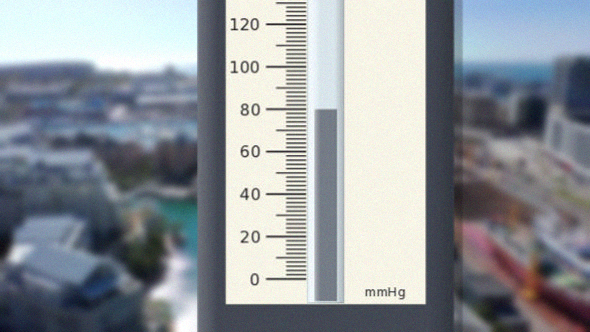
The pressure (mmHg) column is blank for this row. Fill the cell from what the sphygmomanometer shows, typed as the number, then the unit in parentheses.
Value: 80 (mmHg)
